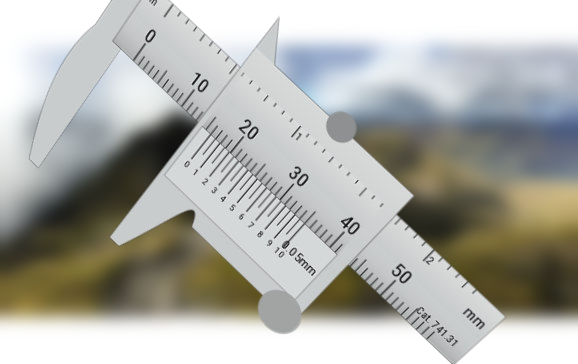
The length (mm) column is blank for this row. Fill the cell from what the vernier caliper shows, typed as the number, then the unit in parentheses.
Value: 16.0 (mm)
